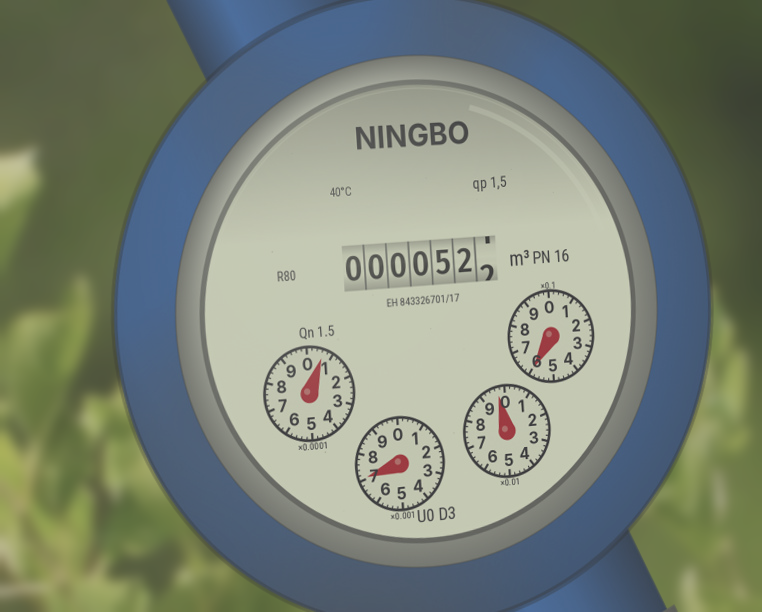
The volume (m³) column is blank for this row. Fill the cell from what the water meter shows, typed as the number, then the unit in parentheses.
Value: 521.5970 (m³)
